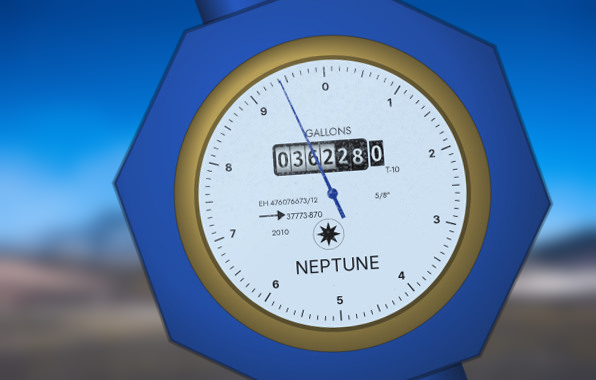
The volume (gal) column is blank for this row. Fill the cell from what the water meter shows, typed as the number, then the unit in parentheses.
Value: 362279.4 (gal)
